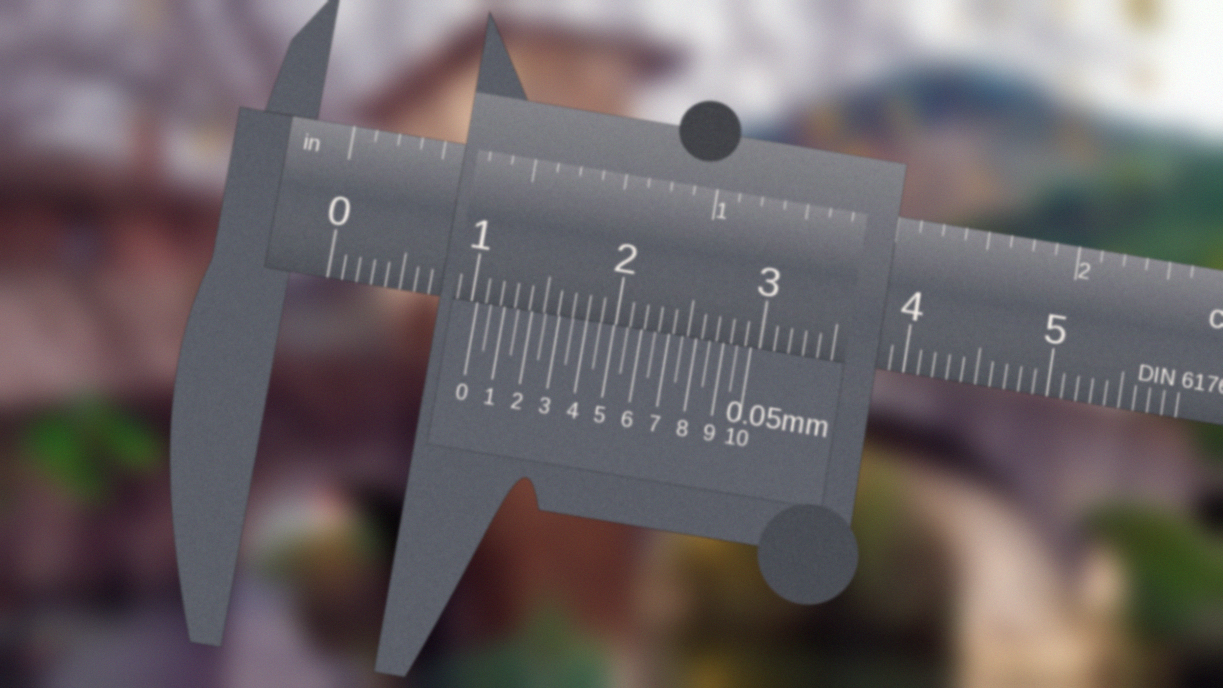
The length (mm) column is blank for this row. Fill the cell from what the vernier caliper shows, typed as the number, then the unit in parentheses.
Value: 10.4 (mm)
